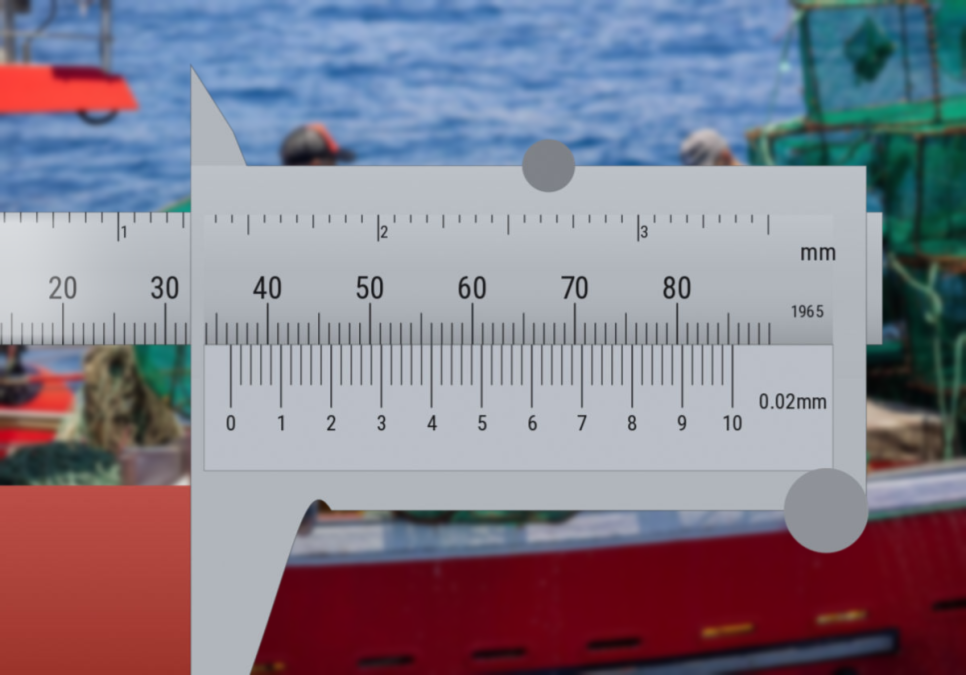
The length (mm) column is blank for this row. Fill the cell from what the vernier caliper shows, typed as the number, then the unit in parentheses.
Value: 36.4 (mm)
